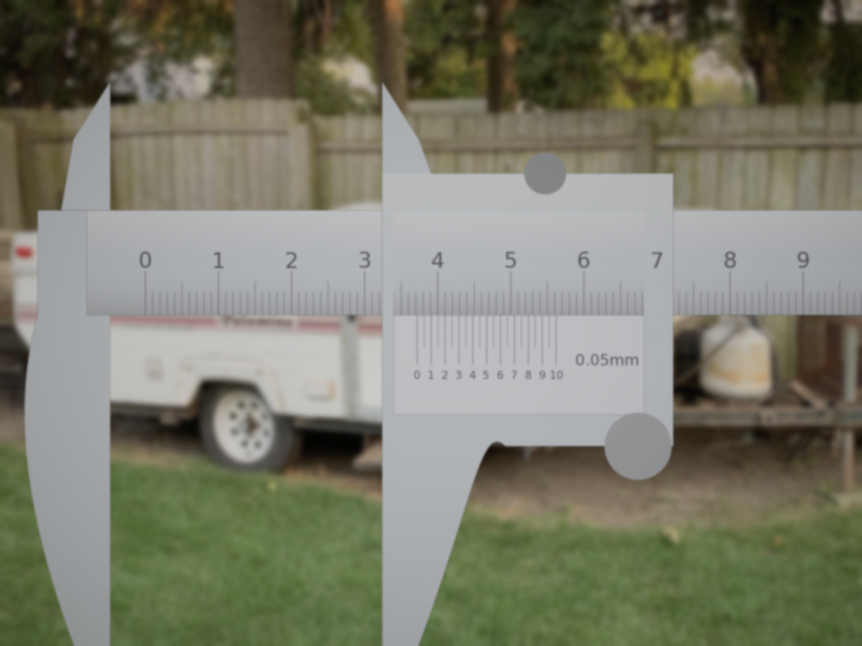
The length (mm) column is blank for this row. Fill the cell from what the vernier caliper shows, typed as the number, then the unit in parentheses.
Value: 37.2 (mm)
